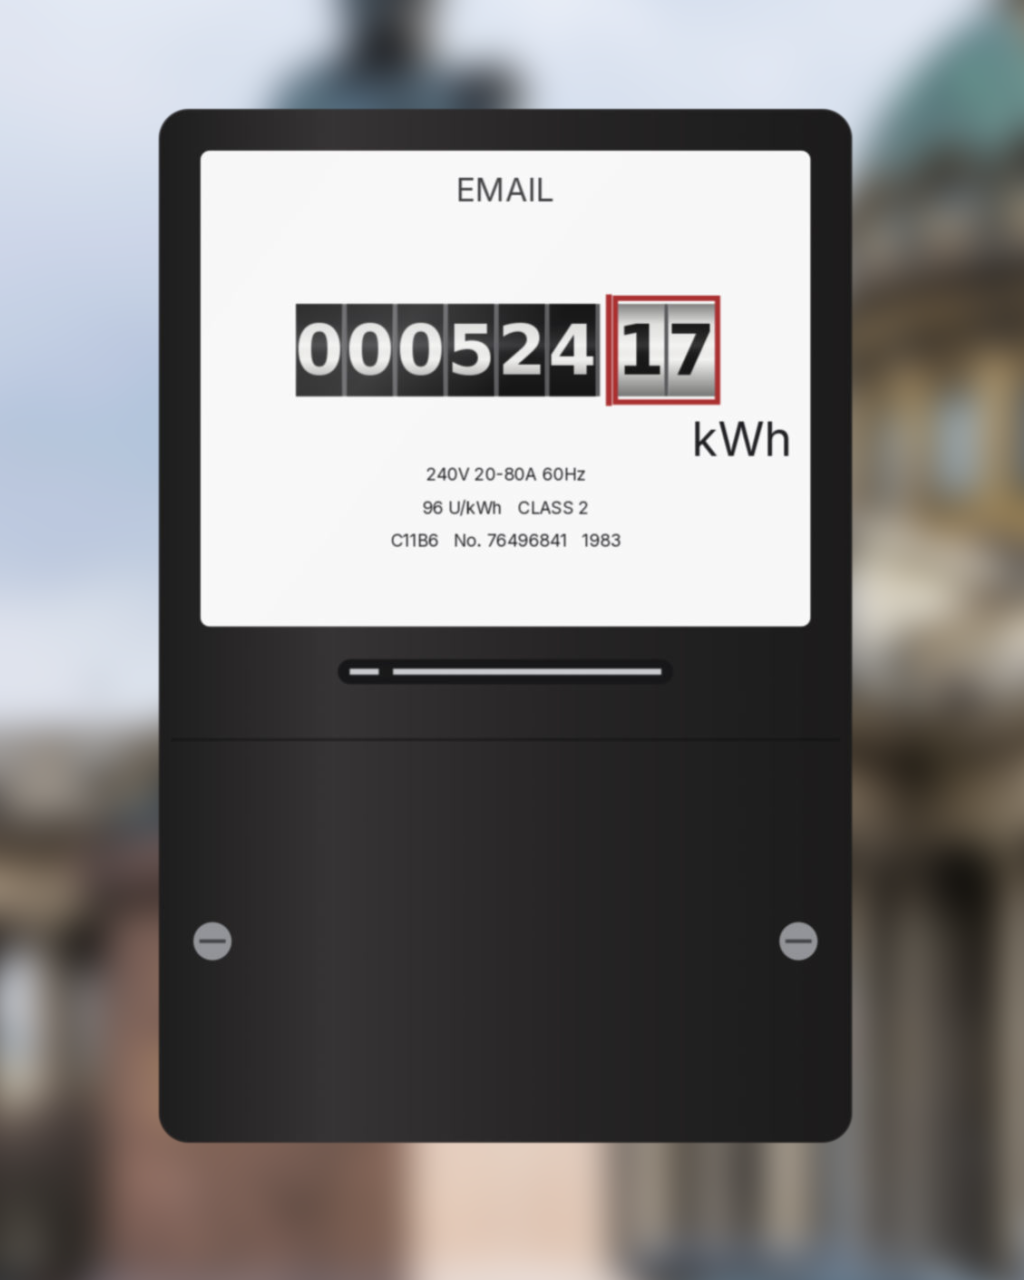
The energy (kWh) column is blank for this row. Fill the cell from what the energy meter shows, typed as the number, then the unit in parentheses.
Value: 524.17 (kWh)
